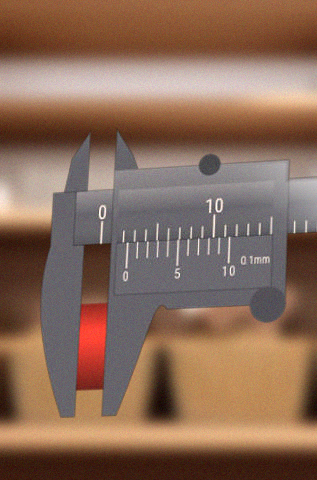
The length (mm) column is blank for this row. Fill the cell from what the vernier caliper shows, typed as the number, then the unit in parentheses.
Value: 2.4 (mm)
